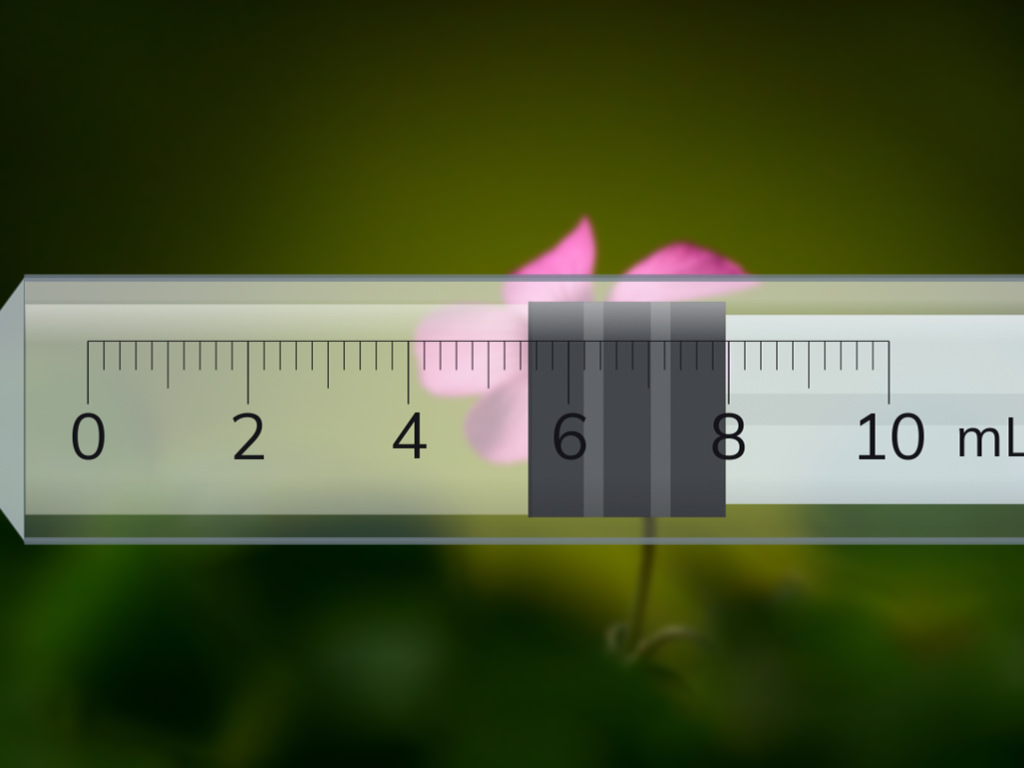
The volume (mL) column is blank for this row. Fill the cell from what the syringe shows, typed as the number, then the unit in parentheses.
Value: 5.5 (mL)
